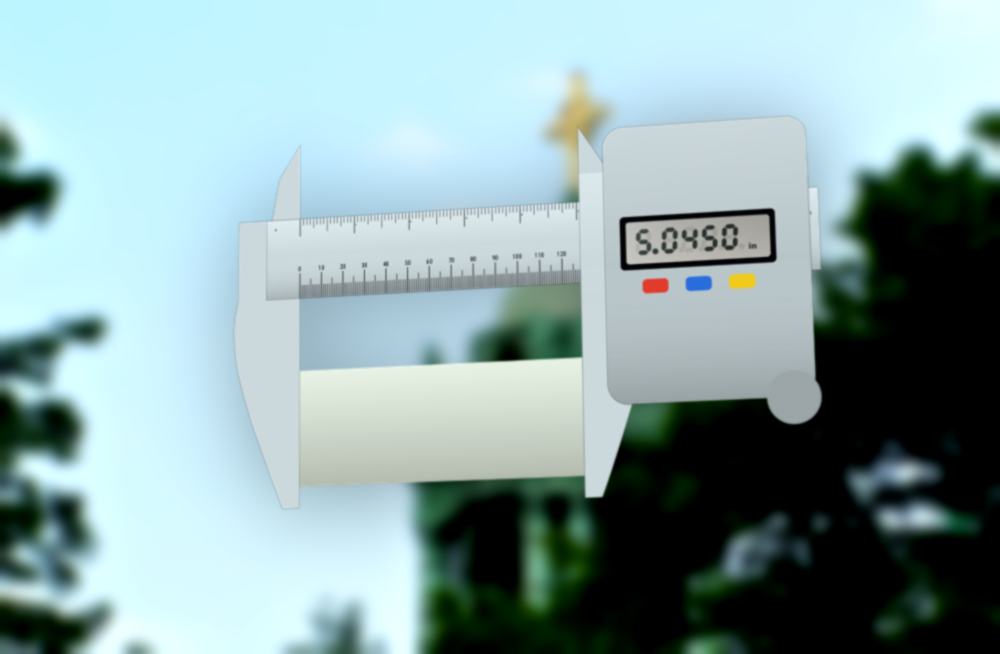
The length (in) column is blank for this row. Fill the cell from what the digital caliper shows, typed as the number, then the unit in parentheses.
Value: 5.0450 (in)
